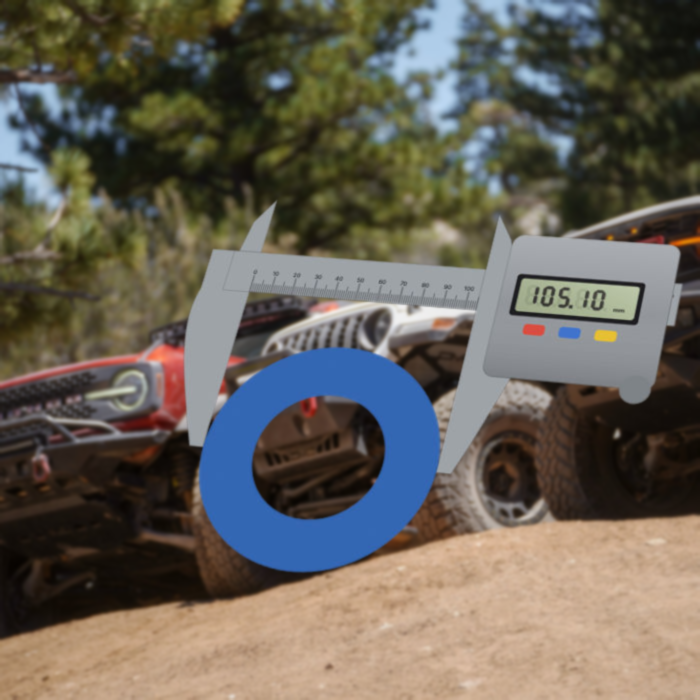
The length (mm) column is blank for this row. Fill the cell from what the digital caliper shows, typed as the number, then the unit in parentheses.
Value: 105.10 (mm)
